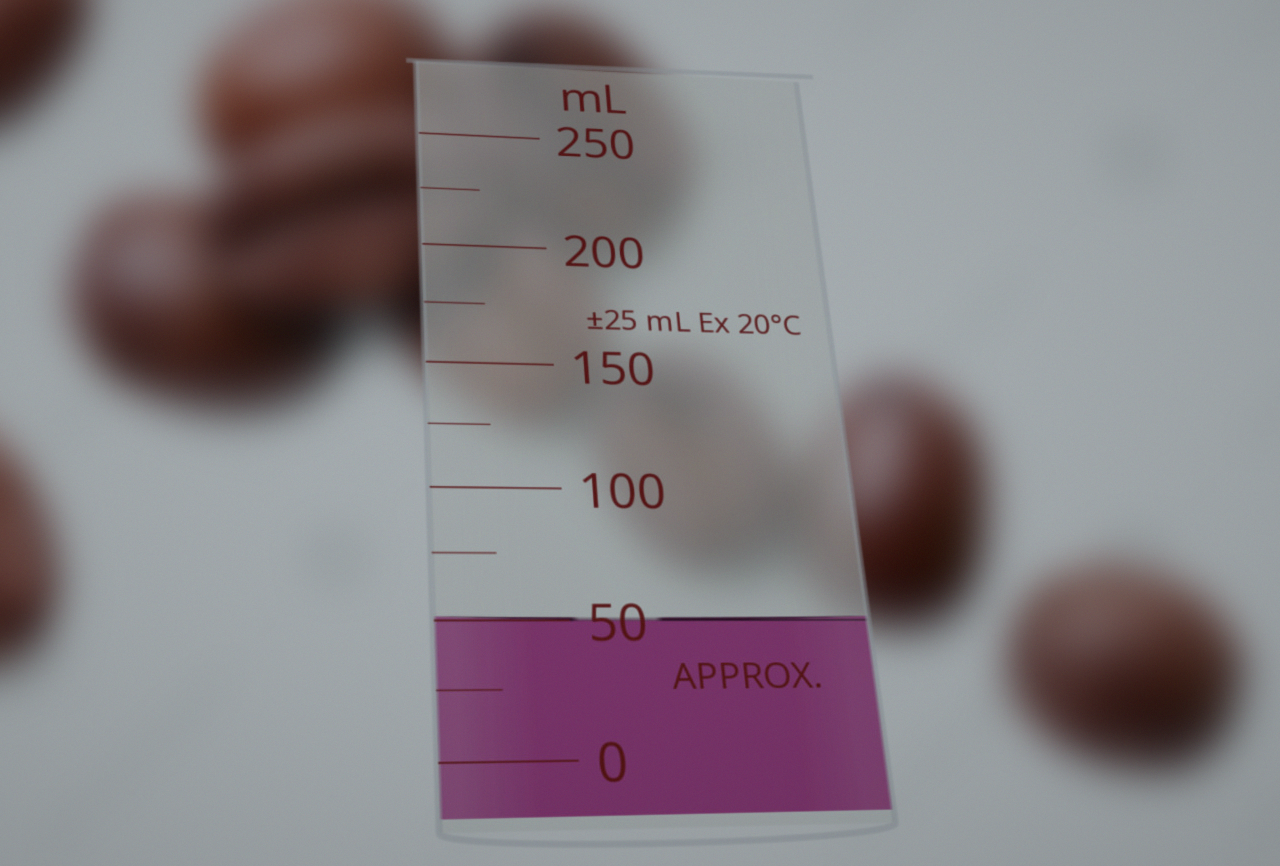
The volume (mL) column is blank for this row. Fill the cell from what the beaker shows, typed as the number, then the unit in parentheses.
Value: 50 (mL)
